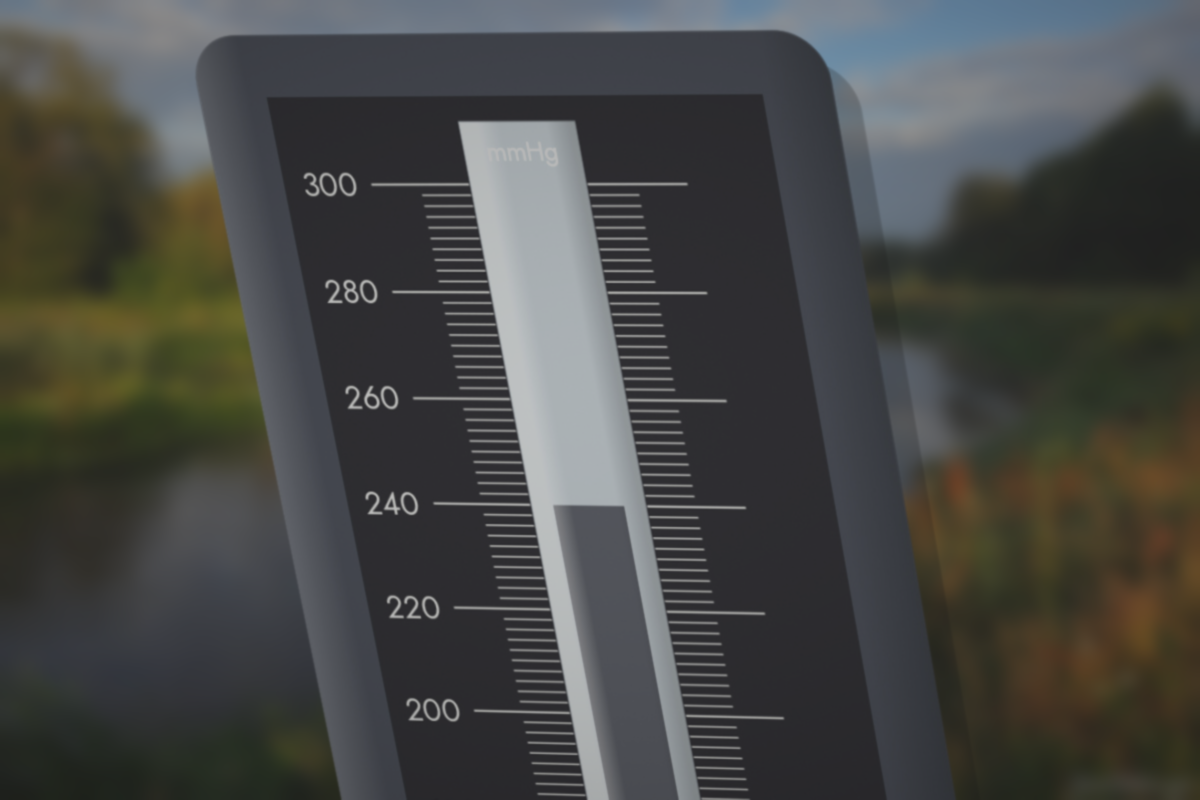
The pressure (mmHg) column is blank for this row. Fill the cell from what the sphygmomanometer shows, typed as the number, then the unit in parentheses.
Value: 240 (mmHg)
